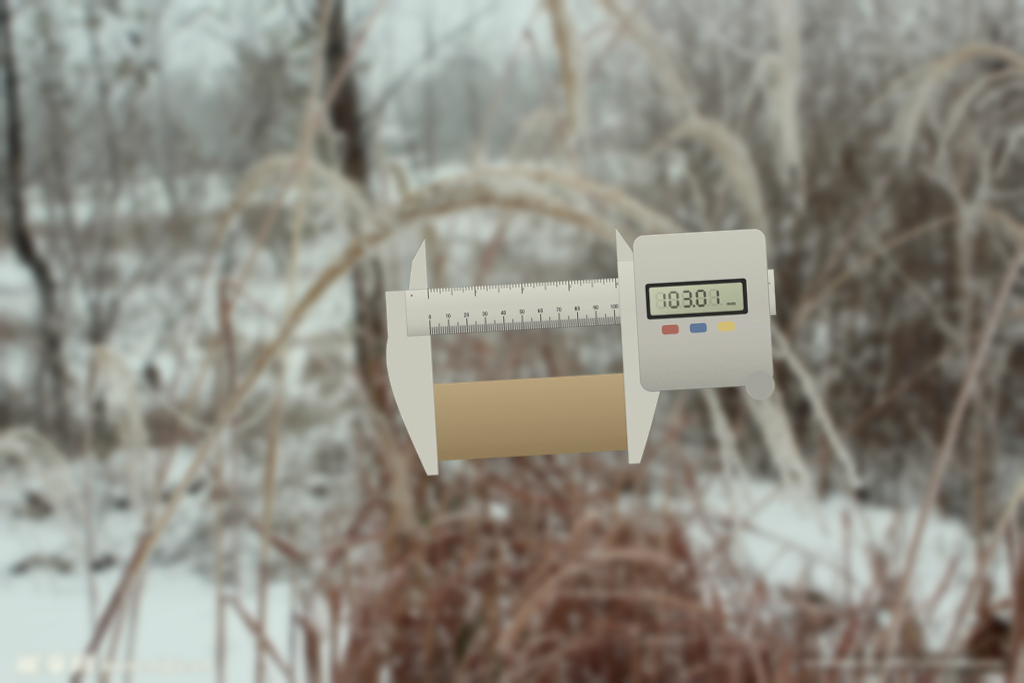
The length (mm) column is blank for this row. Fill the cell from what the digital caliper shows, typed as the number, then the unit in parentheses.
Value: 103.01 (mm)
